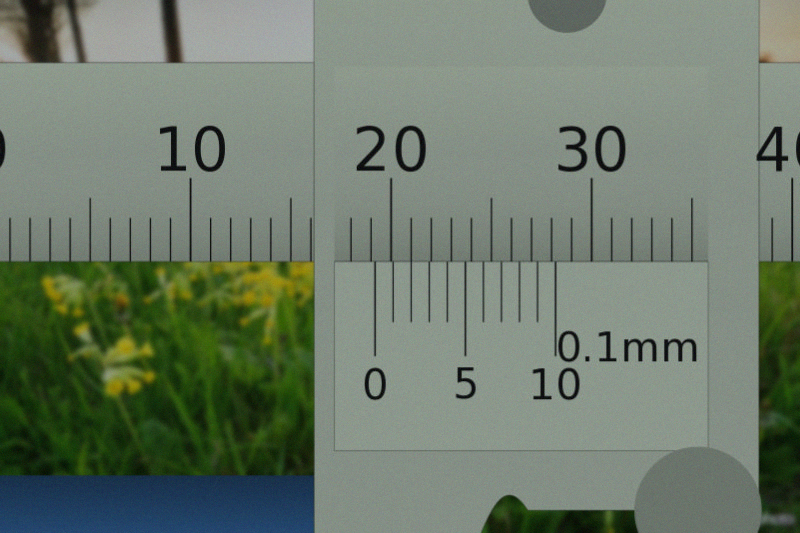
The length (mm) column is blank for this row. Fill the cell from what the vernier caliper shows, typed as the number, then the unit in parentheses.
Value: 19.2 (mm)
